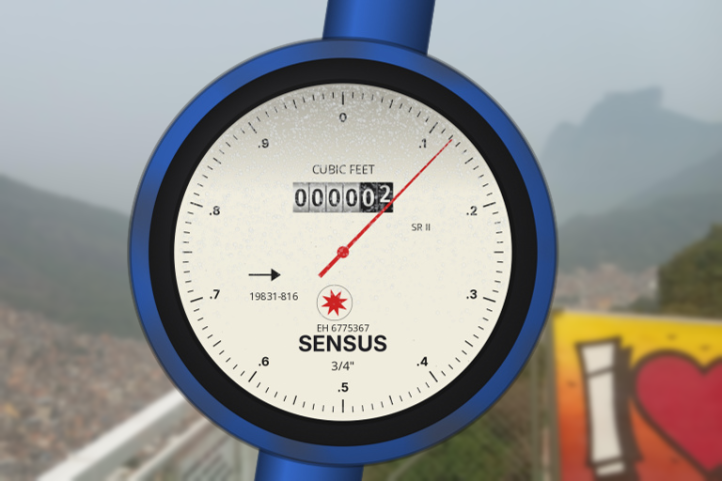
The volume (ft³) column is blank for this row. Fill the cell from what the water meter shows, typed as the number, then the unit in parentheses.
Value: 2.12 (ft³)
